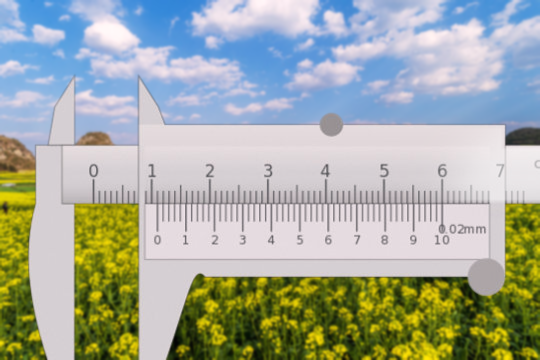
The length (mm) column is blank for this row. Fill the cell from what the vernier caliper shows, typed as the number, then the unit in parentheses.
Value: 11.0 (mm)
